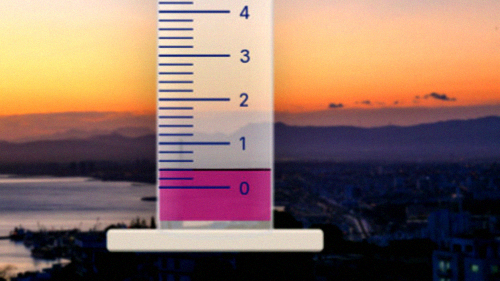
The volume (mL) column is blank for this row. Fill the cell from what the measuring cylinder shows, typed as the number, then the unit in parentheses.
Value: 0.4 (mL)
